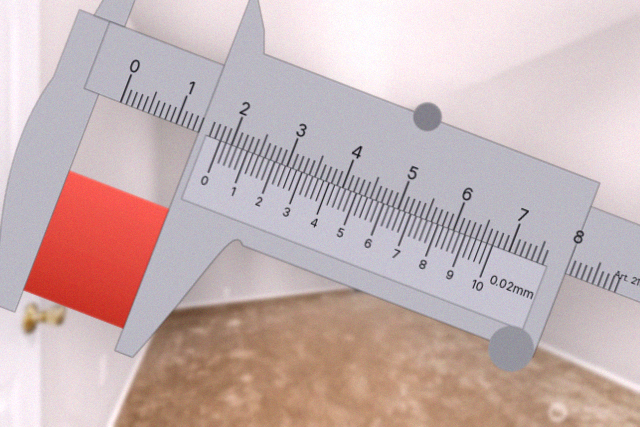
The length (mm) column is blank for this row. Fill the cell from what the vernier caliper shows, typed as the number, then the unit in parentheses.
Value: 18.0 (mm)
